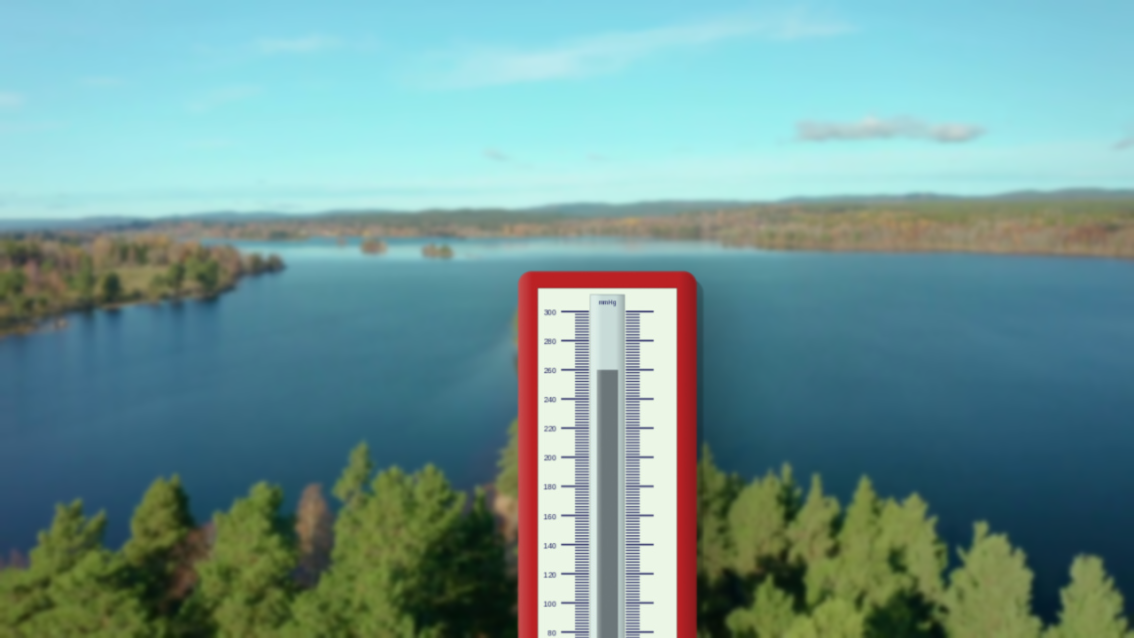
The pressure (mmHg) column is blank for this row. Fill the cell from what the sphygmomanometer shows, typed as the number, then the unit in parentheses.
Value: 260 (mmHg)
